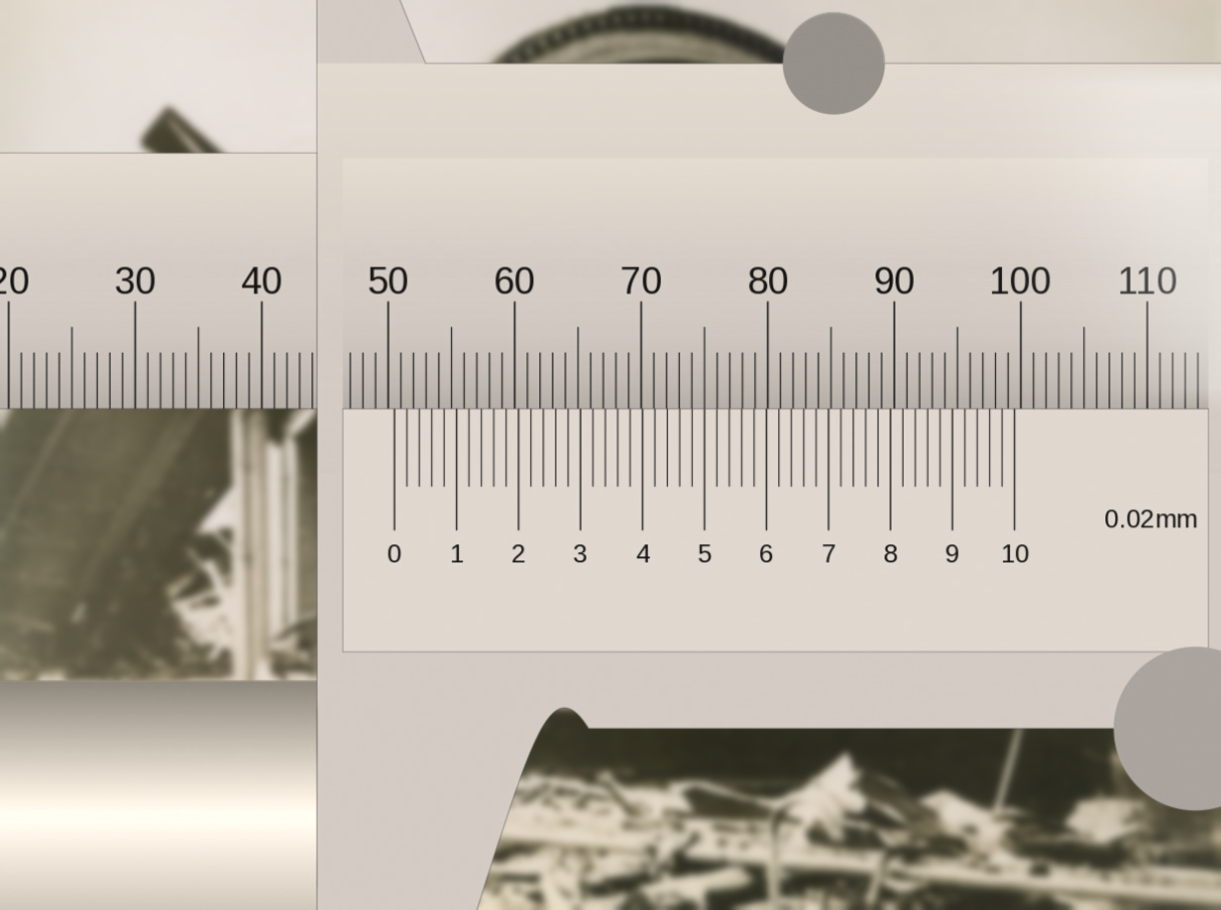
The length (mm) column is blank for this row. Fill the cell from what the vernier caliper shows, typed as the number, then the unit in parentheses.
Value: 50.5 (mm)
